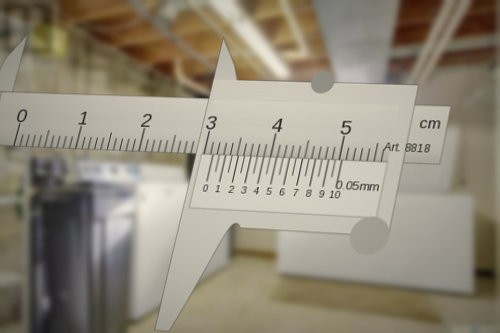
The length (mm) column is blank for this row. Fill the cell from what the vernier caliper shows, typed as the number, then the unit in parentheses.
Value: 31.4 (mm)
